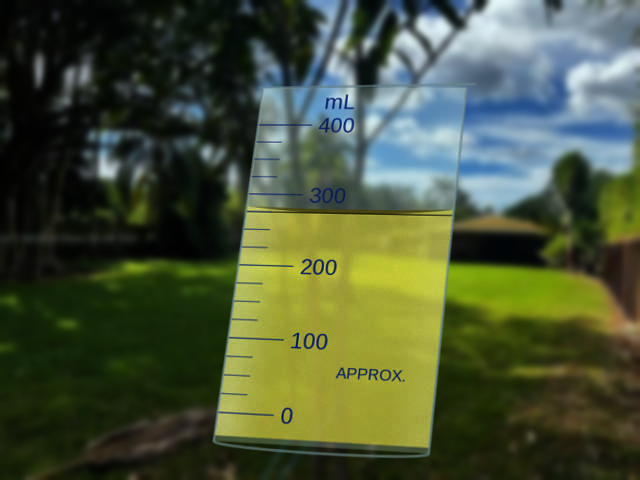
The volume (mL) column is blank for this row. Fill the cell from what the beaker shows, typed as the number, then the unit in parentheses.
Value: 275 (mL)
